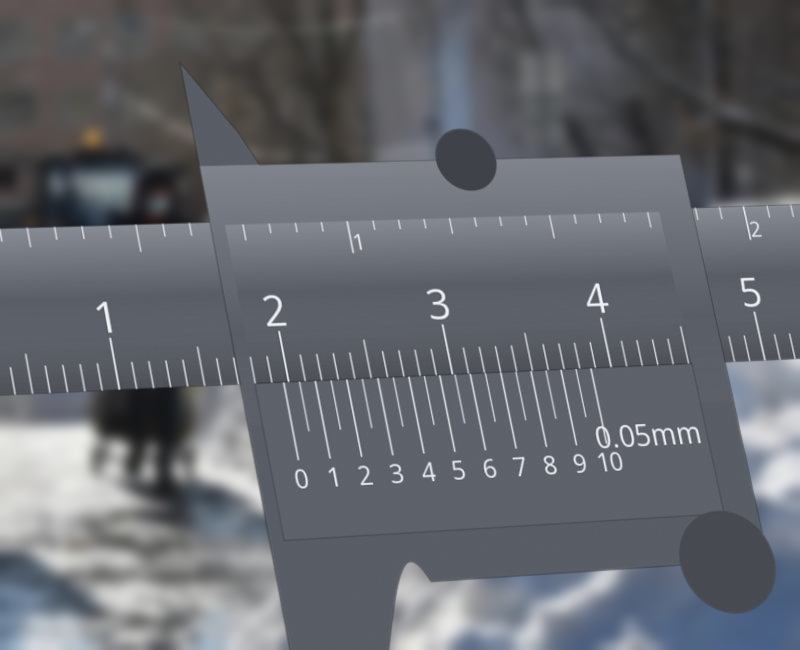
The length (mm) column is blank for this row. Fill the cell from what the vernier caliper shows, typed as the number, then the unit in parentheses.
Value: 19.7 (mm)
